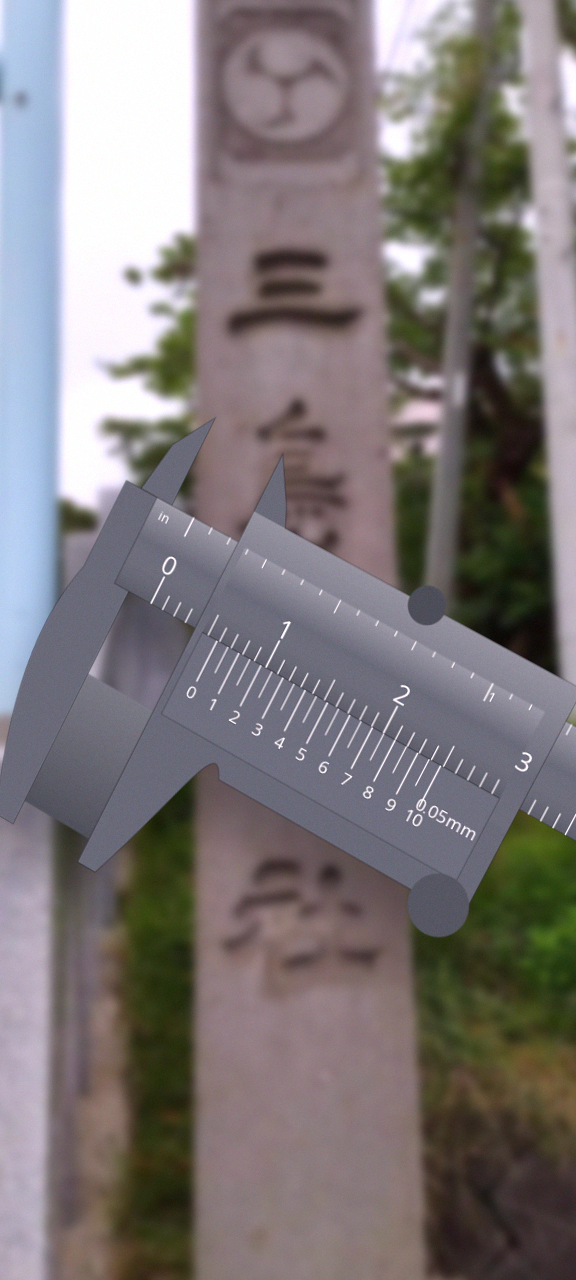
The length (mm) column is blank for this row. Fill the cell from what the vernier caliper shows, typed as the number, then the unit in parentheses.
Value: 5.8 (mm)
